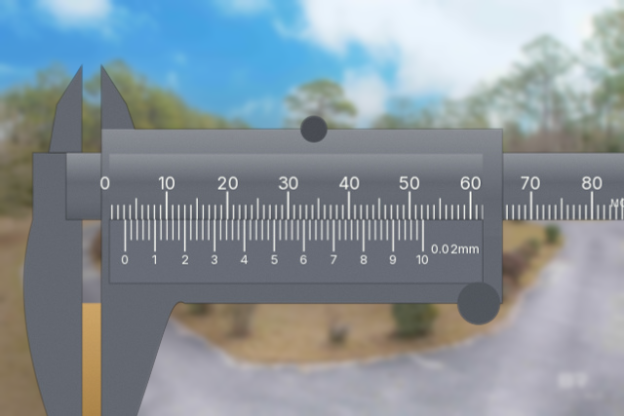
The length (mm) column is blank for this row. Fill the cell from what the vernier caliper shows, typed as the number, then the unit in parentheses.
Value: 3.2 (mm)
